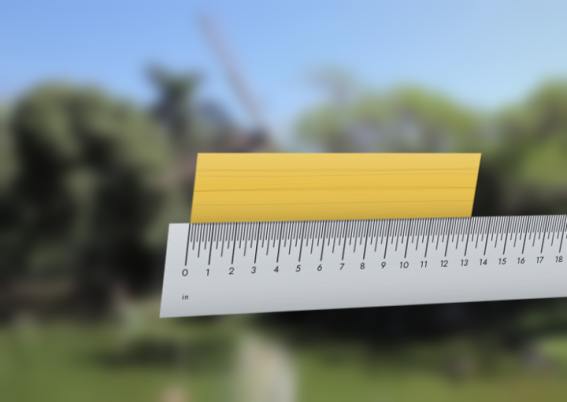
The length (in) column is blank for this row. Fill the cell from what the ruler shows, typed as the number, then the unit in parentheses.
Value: 13 (in)
